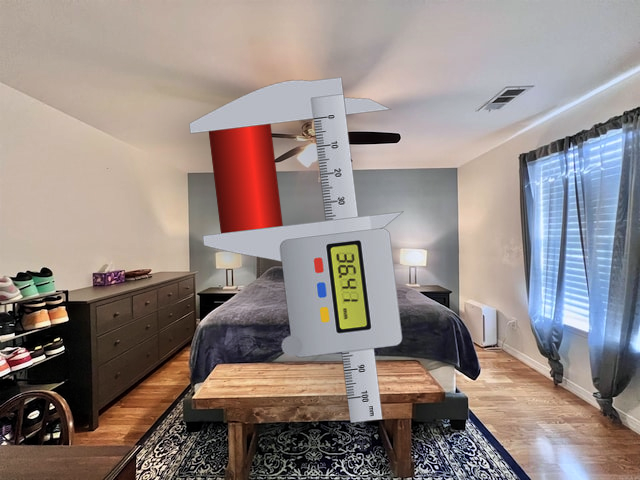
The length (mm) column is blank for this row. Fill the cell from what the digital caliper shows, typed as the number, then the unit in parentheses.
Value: 36.41 (mm)
